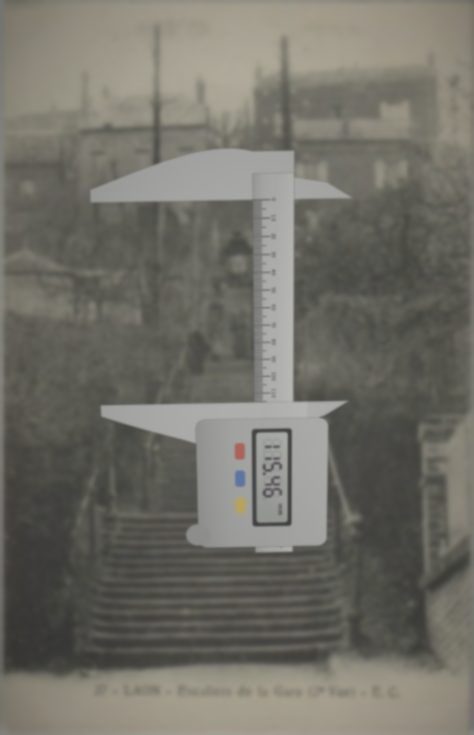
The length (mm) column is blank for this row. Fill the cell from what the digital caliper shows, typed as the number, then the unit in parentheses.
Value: 115.46 (mm)
